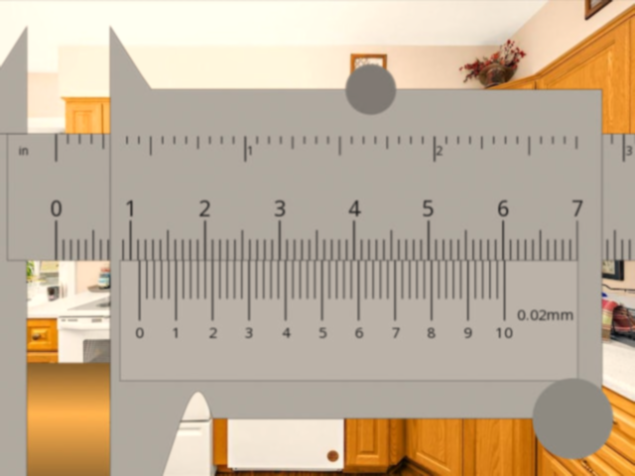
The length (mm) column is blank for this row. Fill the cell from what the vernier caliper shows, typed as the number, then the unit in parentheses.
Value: 11.2 (mm)
